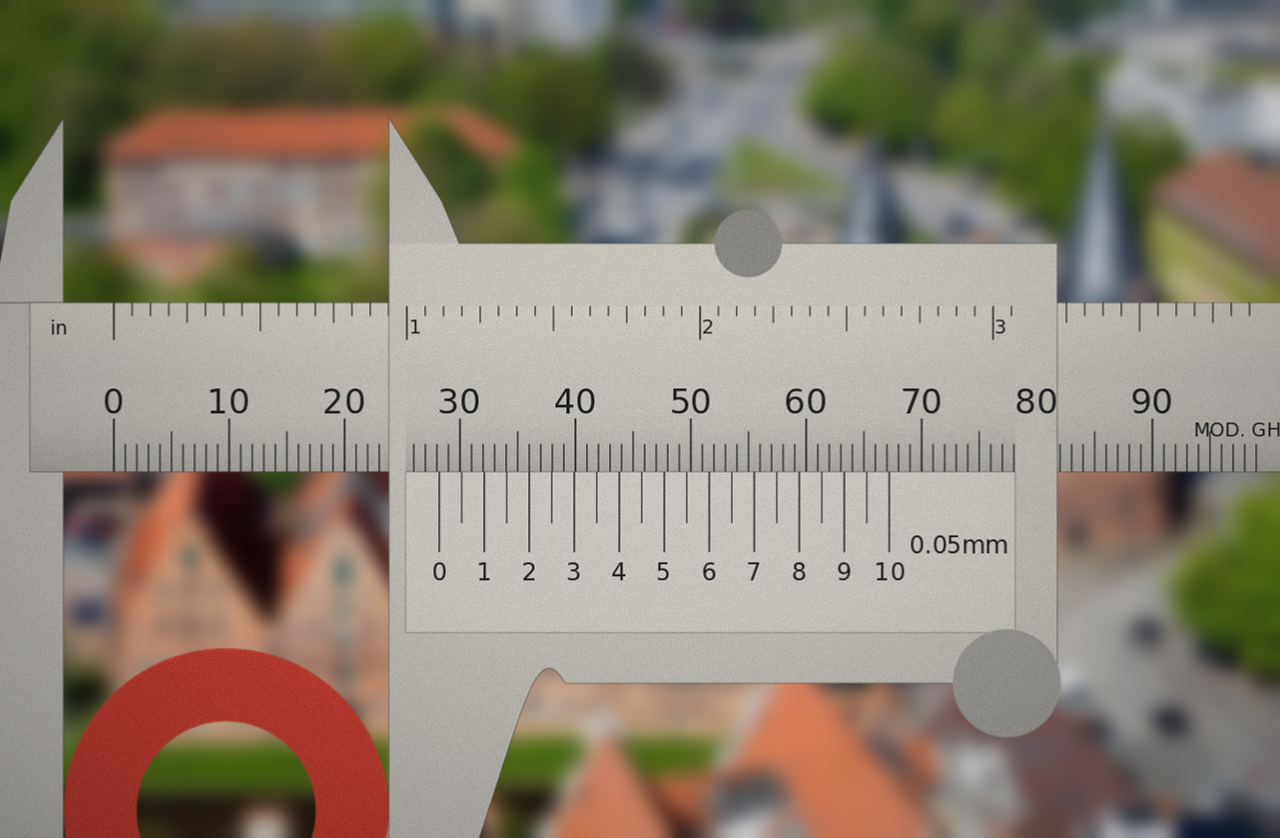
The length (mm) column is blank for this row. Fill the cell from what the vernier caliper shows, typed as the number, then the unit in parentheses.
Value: 28.2 (mm)
